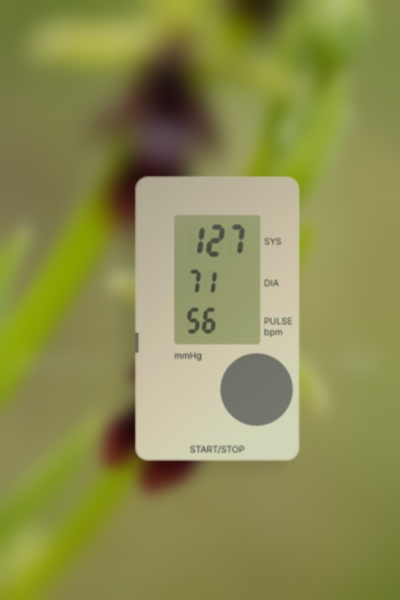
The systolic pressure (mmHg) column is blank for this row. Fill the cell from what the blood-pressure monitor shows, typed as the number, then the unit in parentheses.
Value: 127 (mmHg)
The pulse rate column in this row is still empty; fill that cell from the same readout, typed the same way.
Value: 56 (bpm)
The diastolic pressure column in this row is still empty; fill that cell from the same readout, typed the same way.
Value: 71 (mmHg)
